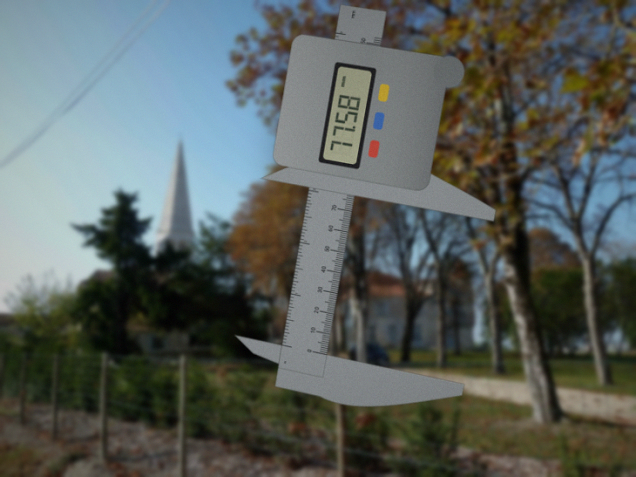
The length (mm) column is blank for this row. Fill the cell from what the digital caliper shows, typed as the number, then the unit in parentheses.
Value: 77.58 (mm)
